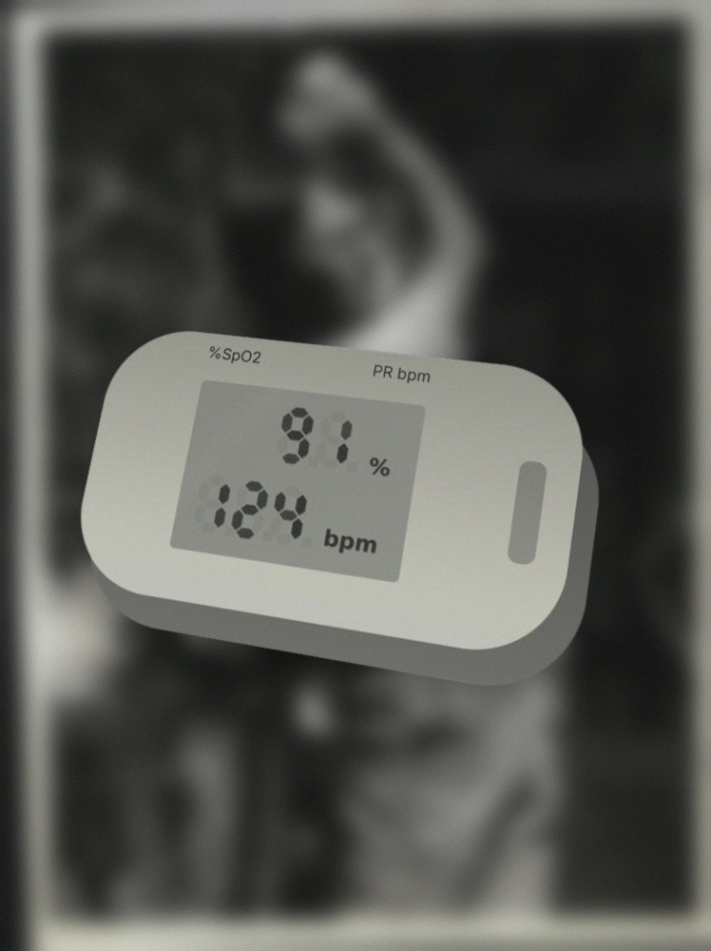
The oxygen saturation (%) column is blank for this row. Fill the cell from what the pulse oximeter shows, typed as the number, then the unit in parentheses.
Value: 91 (%)
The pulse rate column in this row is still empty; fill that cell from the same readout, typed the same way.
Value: 124 (bpm)
